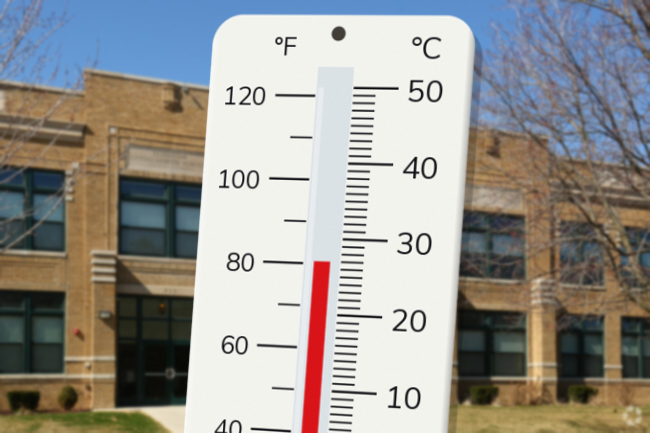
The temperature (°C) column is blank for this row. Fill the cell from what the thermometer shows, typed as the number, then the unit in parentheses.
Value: 27 (°C)
